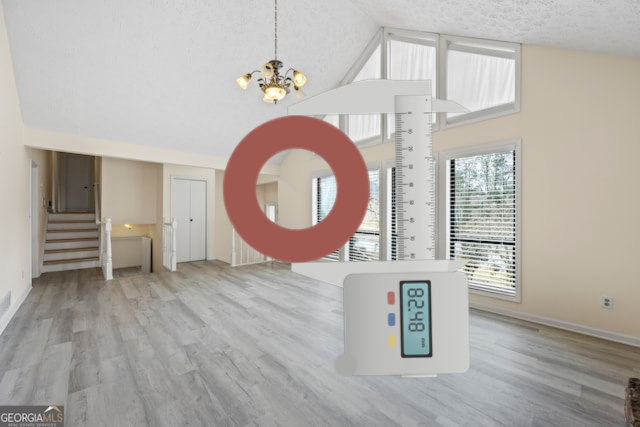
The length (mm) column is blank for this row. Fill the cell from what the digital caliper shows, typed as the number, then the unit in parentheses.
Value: 82.48 (mm)
